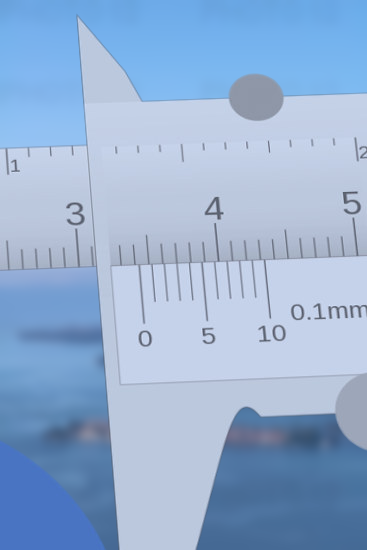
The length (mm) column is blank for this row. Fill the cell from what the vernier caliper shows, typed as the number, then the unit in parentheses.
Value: 34.3 (mm)
